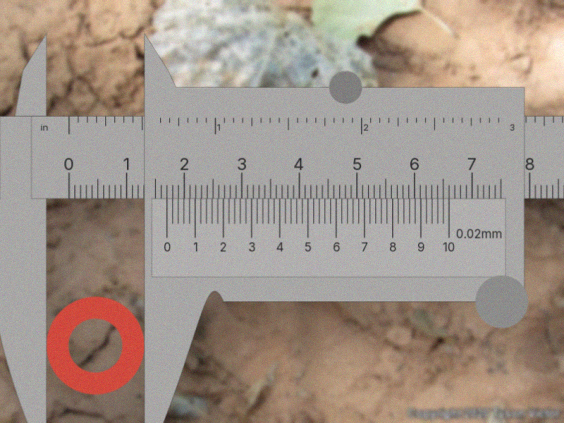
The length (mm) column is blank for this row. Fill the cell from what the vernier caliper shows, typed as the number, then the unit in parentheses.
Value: 17.0 (mm)
